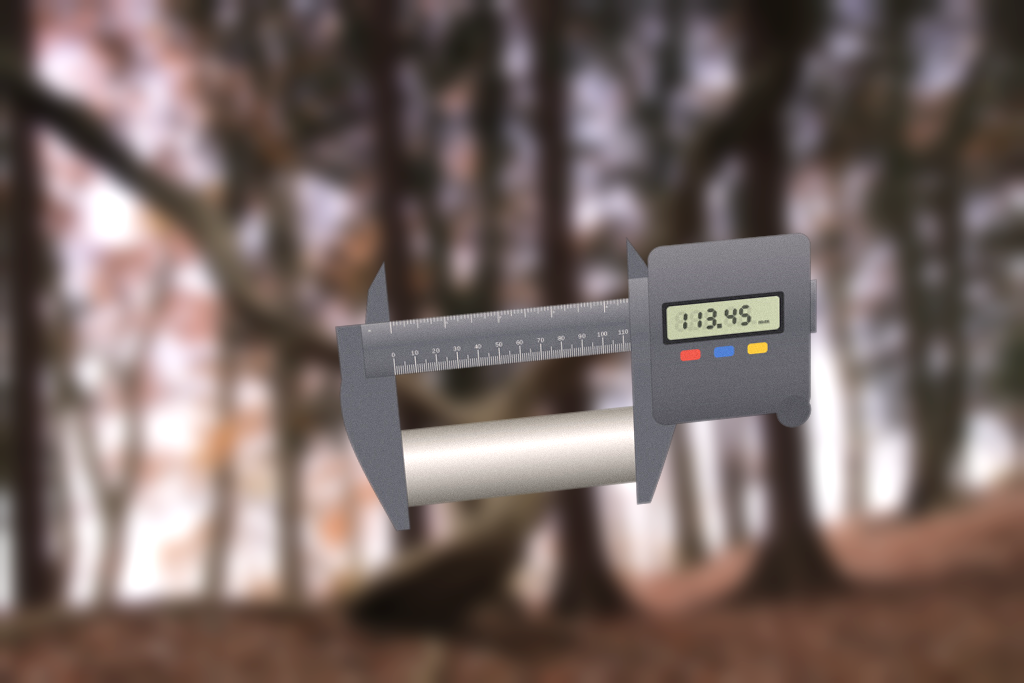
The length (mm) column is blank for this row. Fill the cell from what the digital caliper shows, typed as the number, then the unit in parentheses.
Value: 113.45 (mm)
